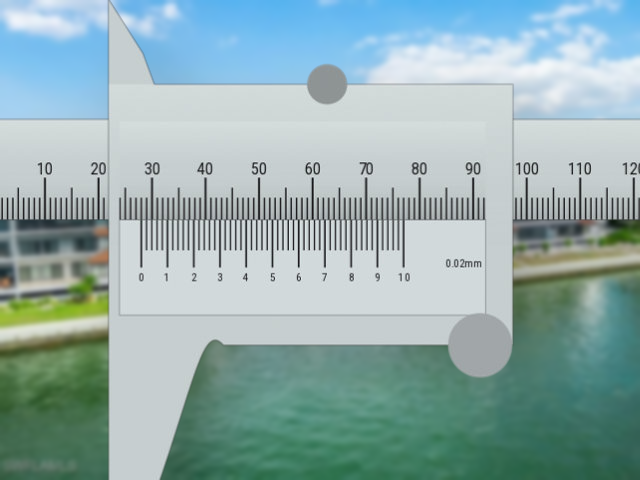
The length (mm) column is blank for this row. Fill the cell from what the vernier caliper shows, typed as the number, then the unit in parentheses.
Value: 28.0 (mm)
